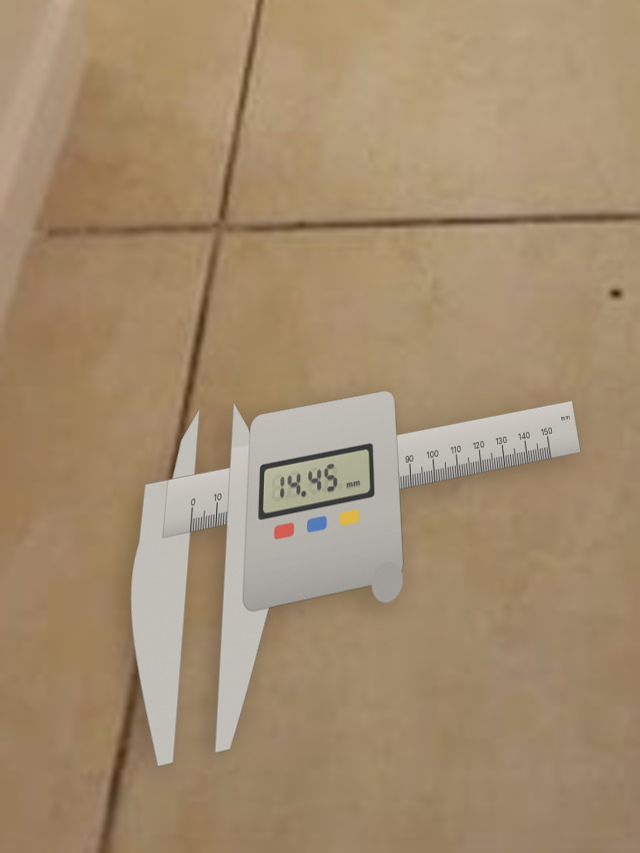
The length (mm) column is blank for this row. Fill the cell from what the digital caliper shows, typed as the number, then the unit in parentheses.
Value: 14.45 (mm)
